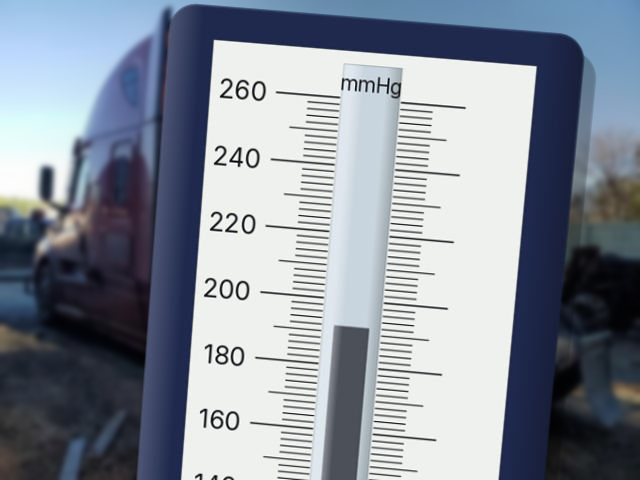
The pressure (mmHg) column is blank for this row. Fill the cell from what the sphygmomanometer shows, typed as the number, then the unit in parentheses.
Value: 192 (mmHg)
